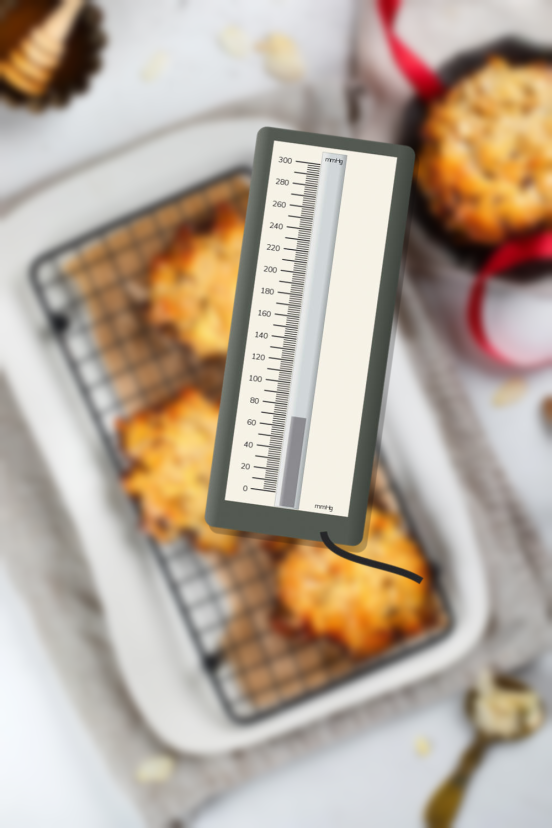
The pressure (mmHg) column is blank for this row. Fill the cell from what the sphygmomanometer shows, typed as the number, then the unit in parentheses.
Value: 70 (mmHg)
